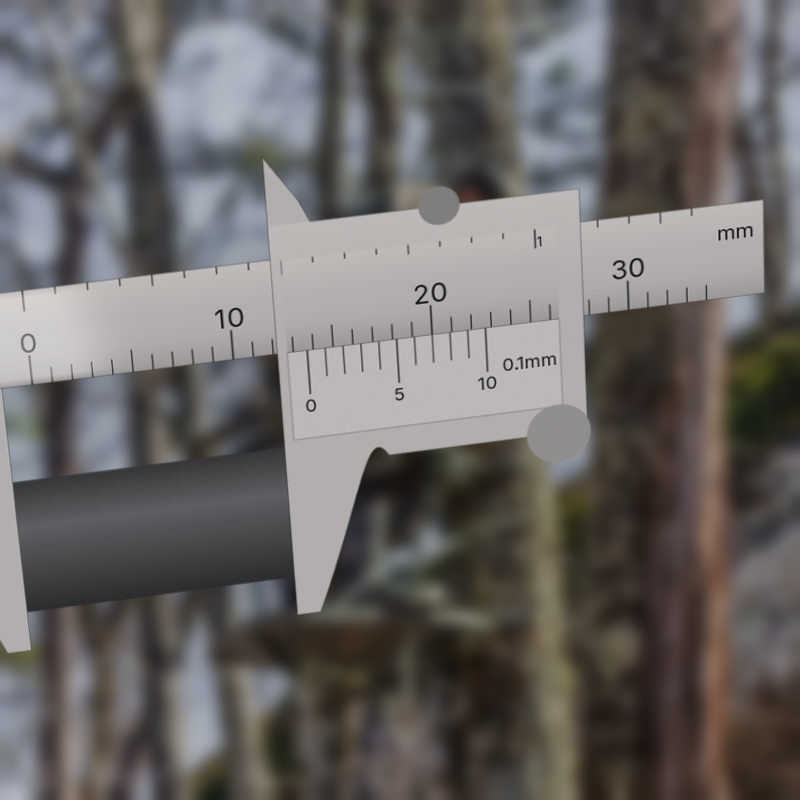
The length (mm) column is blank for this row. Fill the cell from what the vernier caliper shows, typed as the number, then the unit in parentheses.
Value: 13.7 (mm)
